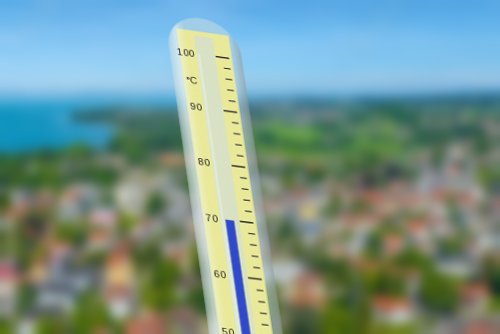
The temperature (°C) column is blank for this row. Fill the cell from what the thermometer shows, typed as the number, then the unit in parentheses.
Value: 70 (°C)
